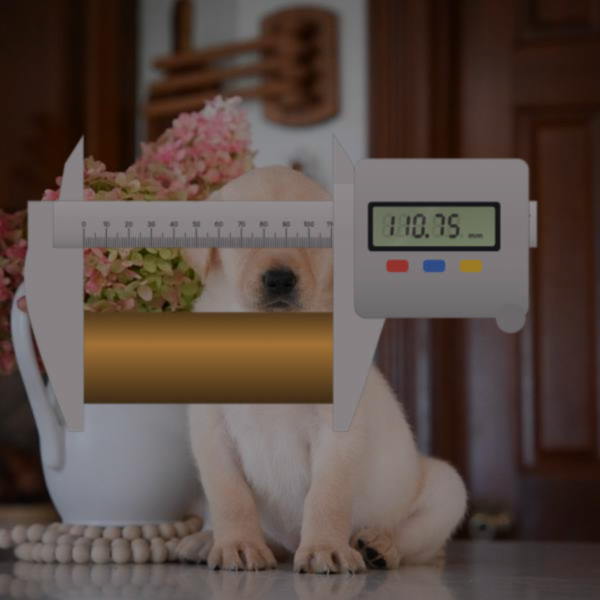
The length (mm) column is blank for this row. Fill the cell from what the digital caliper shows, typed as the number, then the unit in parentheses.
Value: 110.75 (mm)
